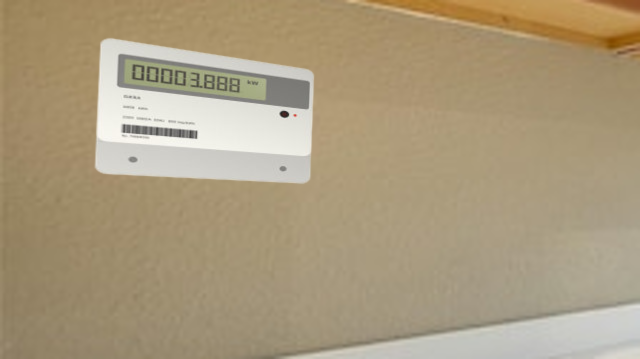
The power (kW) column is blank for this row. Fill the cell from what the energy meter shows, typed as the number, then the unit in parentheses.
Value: 3.888 (kW)
